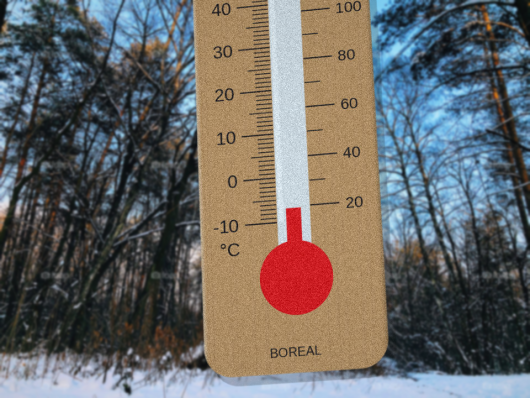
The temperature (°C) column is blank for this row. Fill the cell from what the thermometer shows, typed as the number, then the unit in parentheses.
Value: -7 (°C)
